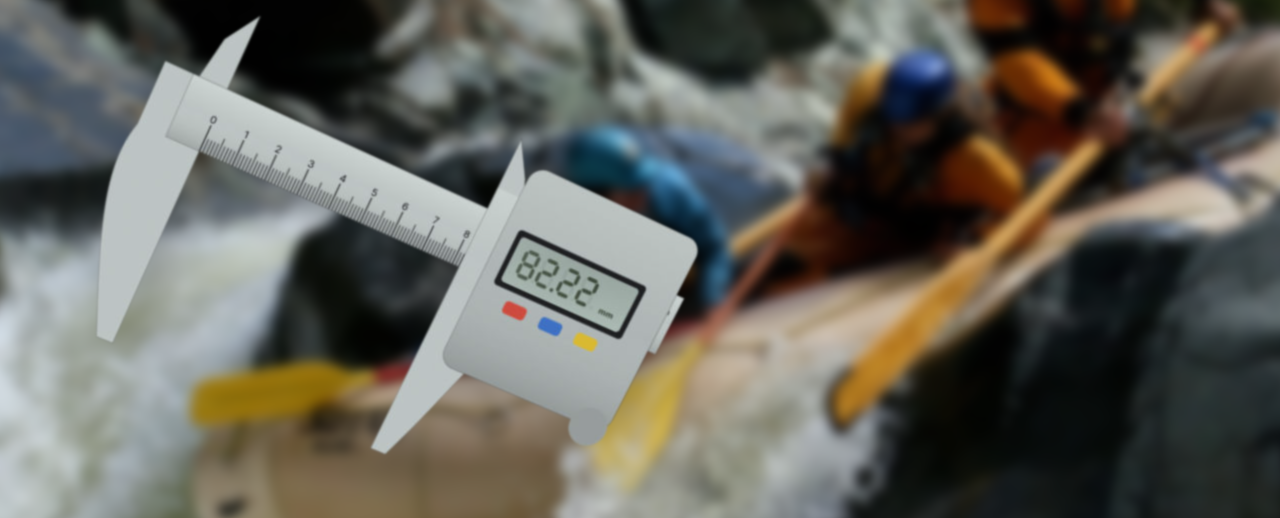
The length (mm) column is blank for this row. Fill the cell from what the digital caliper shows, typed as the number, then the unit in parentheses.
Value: 82.22 (mm)
